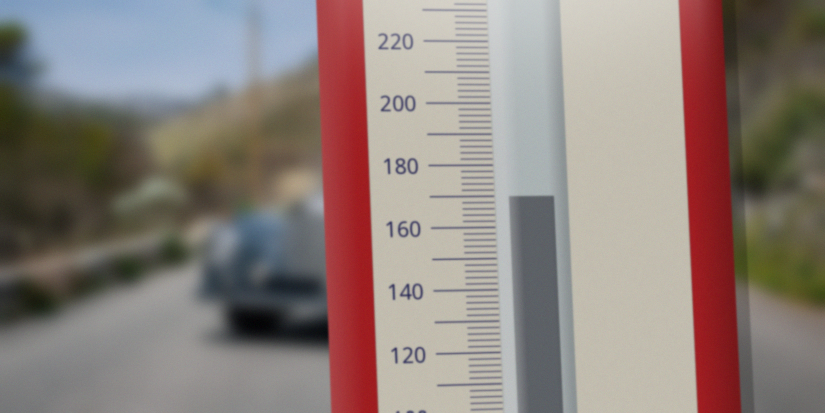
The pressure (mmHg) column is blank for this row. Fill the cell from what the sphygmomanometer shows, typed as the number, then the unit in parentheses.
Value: 170 (mmHg)
